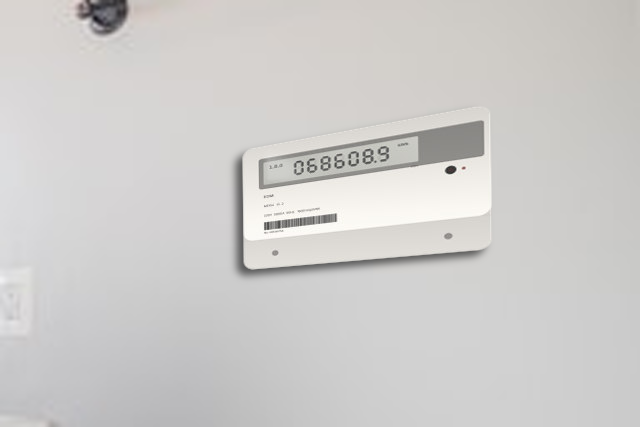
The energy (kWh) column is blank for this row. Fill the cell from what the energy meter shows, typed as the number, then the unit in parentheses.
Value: 68608.9 (kWh)
